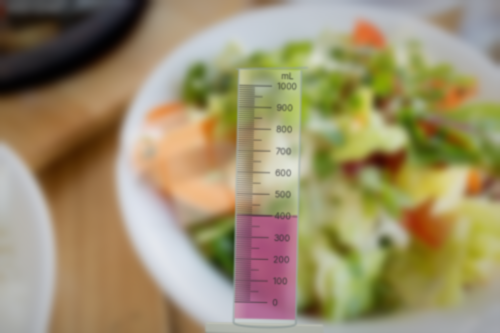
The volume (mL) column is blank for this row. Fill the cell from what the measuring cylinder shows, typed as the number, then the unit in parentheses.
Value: 400 (mL)
